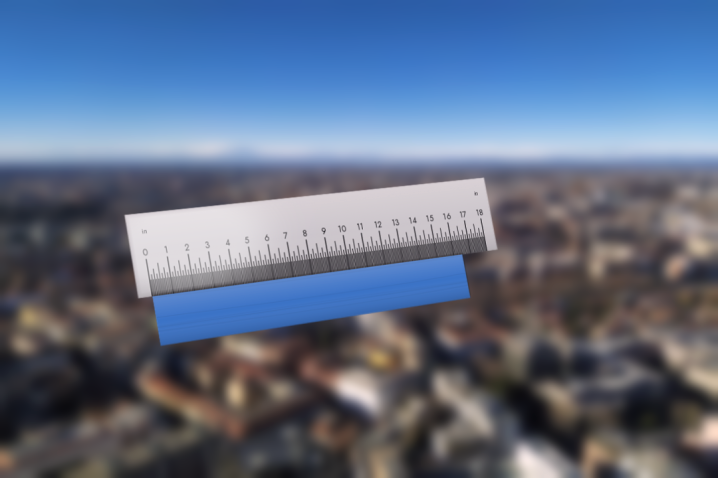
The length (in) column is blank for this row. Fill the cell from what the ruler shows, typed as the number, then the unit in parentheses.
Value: 16.5 (in)
